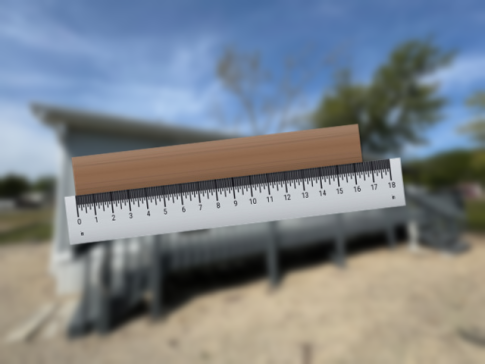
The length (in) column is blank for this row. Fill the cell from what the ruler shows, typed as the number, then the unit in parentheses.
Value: 16.5 (in)
